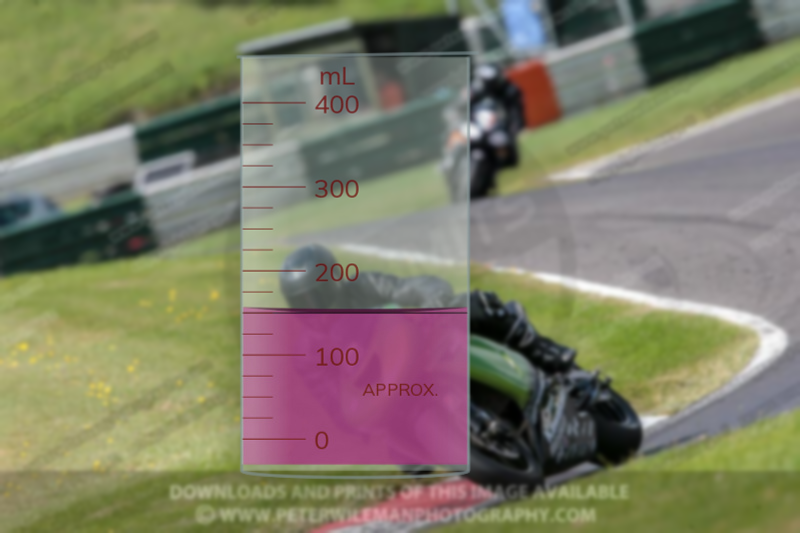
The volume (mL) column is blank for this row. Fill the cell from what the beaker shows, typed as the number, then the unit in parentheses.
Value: 150 (mL)
